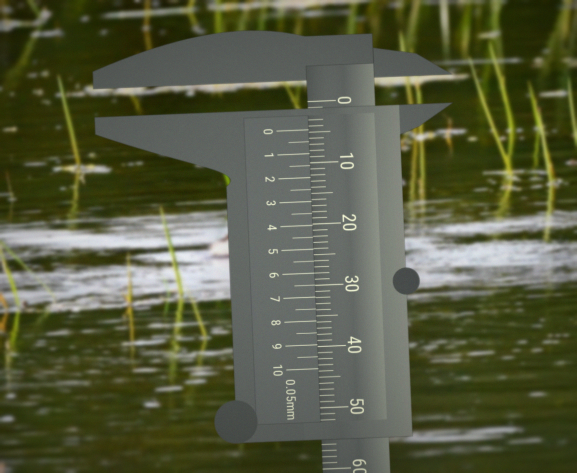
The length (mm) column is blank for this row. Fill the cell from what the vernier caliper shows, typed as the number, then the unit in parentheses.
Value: 4.6 (mm)
